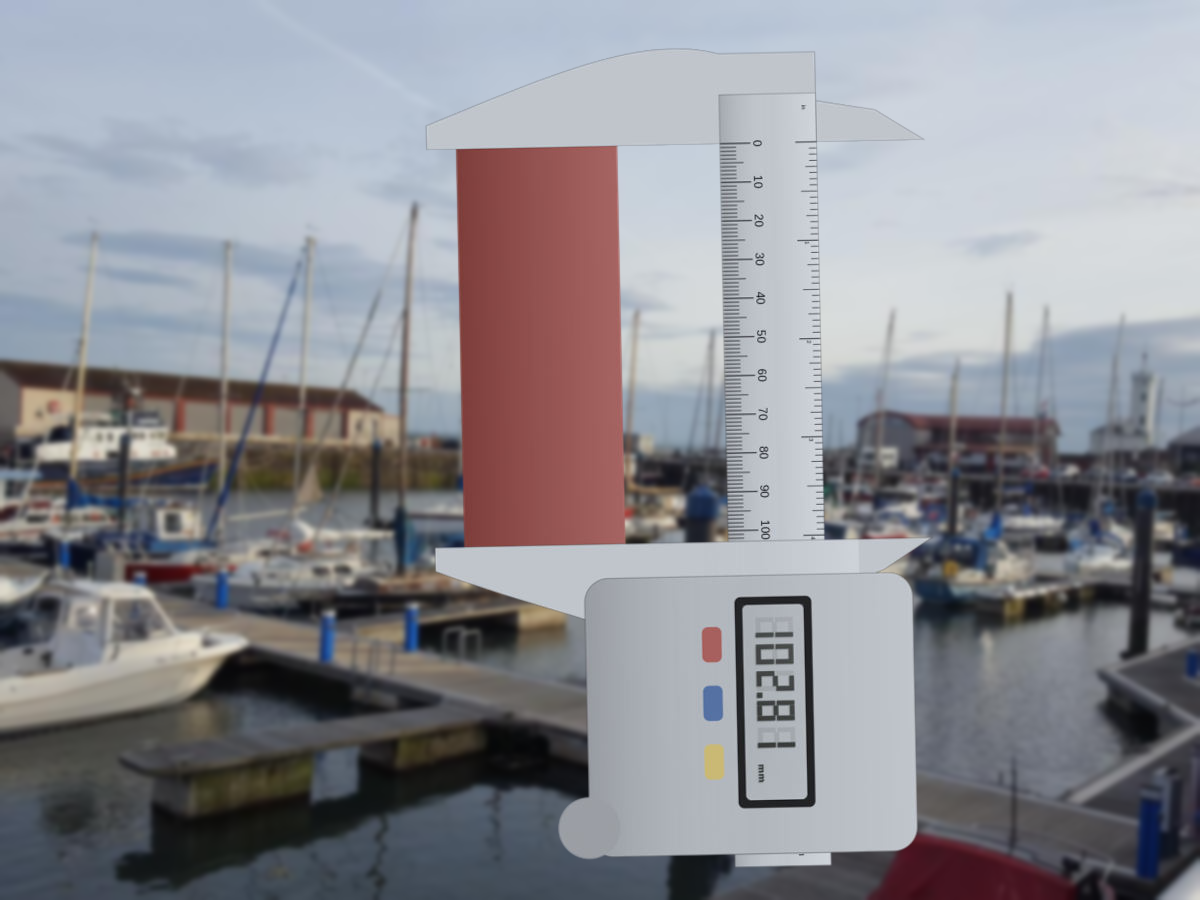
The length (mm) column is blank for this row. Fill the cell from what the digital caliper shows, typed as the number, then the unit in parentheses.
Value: 102.81 (mm)
